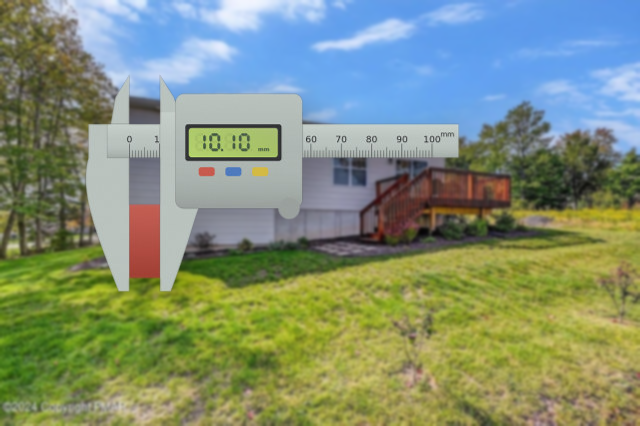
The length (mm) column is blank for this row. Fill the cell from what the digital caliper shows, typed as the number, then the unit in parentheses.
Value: 10.10 (mm)
